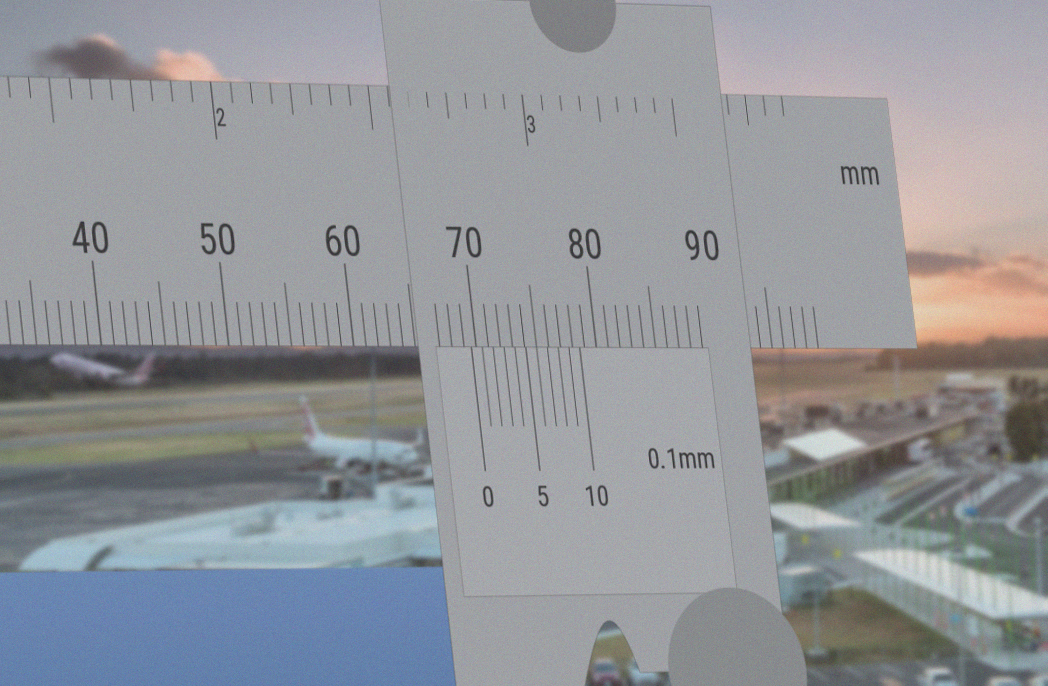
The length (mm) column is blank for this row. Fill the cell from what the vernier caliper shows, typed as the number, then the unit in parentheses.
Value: 69.6 (mm)
